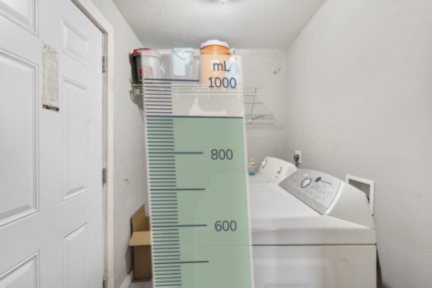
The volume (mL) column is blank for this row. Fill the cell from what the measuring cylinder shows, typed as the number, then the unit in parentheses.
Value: 900 (mL)
